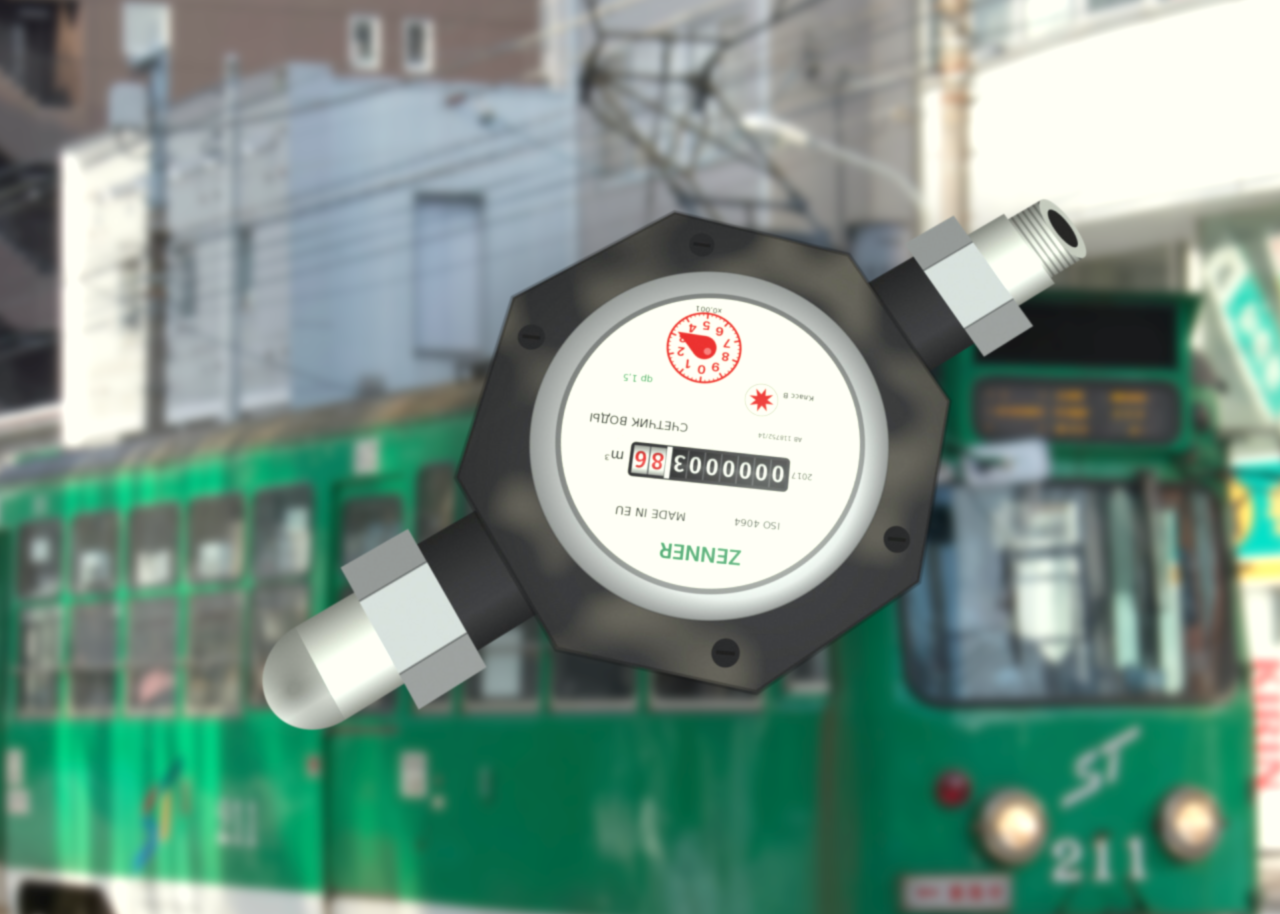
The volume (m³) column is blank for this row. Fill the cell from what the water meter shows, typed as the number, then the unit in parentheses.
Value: 3.863 (m³)
